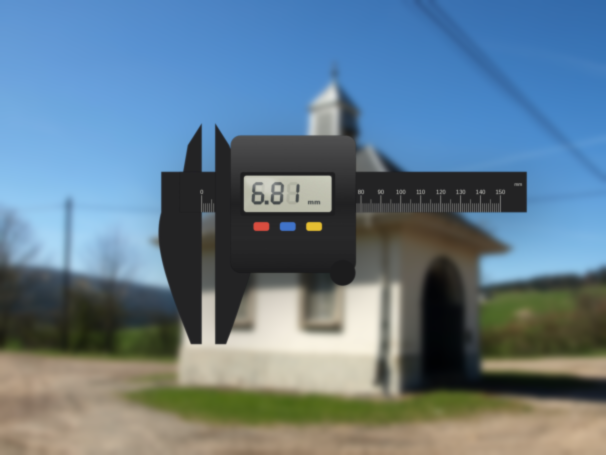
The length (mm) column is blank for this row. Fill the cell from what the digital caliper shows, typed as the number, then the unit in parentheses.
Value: 6.81 (mm)
